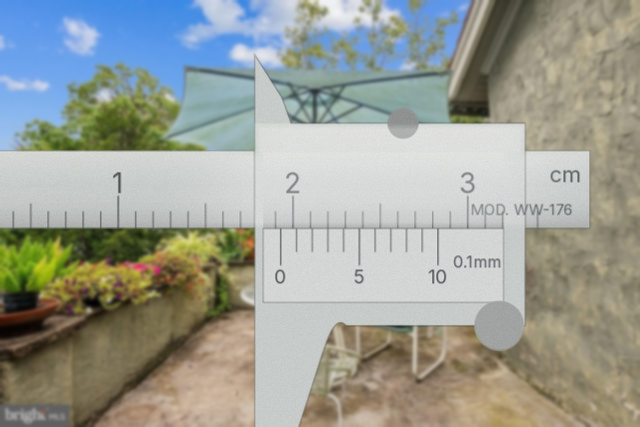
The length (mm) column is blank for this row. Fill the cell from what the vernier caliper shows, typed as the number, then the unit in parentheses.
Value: 19.3 (mm)
